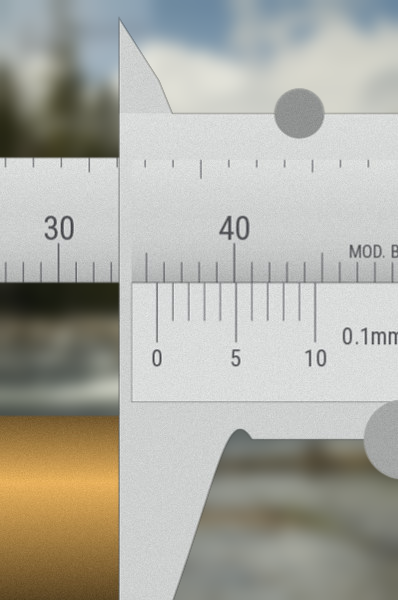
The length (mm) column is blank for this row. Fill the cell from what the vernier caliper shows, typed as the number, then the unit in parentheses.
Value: 35.6 (mm)
